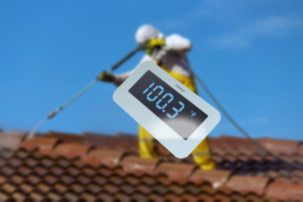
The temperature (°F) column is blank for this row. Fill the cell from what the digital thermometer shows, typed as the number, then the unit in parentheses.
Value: 100.3 (°F)
